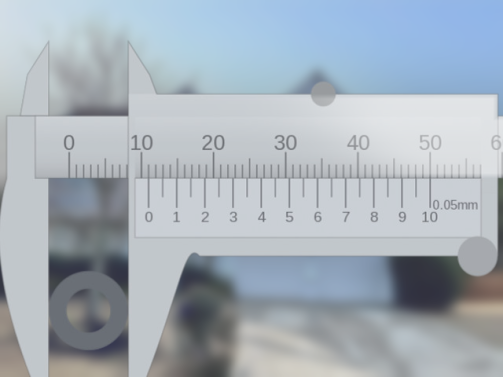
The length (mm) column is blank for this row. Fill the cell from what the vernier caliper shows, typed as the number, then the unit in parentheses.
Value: 11.0 (mm)
